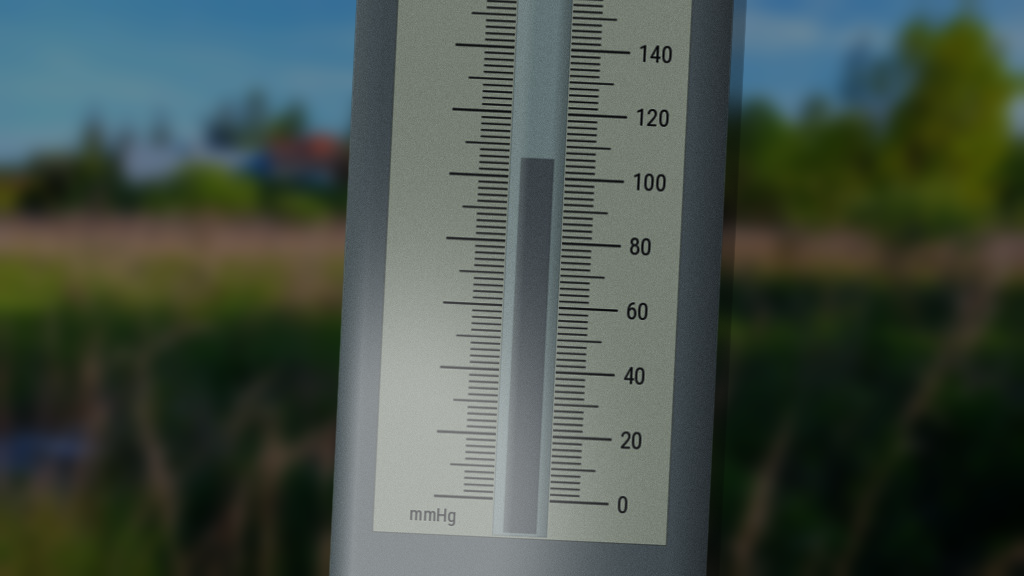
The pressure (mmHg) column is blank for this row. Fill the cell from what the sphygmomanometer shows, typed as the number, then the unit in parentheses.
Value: 106 (mmHg)
